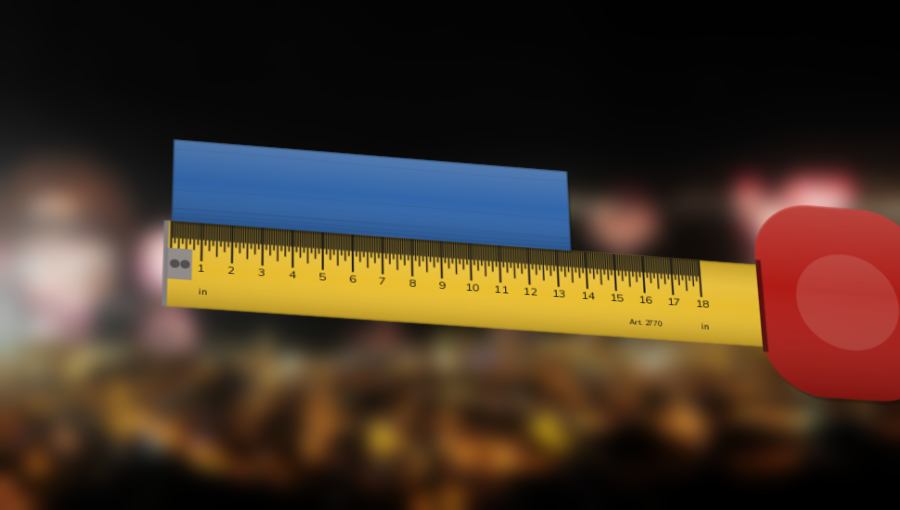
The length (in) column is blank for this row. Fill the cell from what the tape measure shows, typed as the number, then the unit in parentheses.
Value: 13.5 (in)
